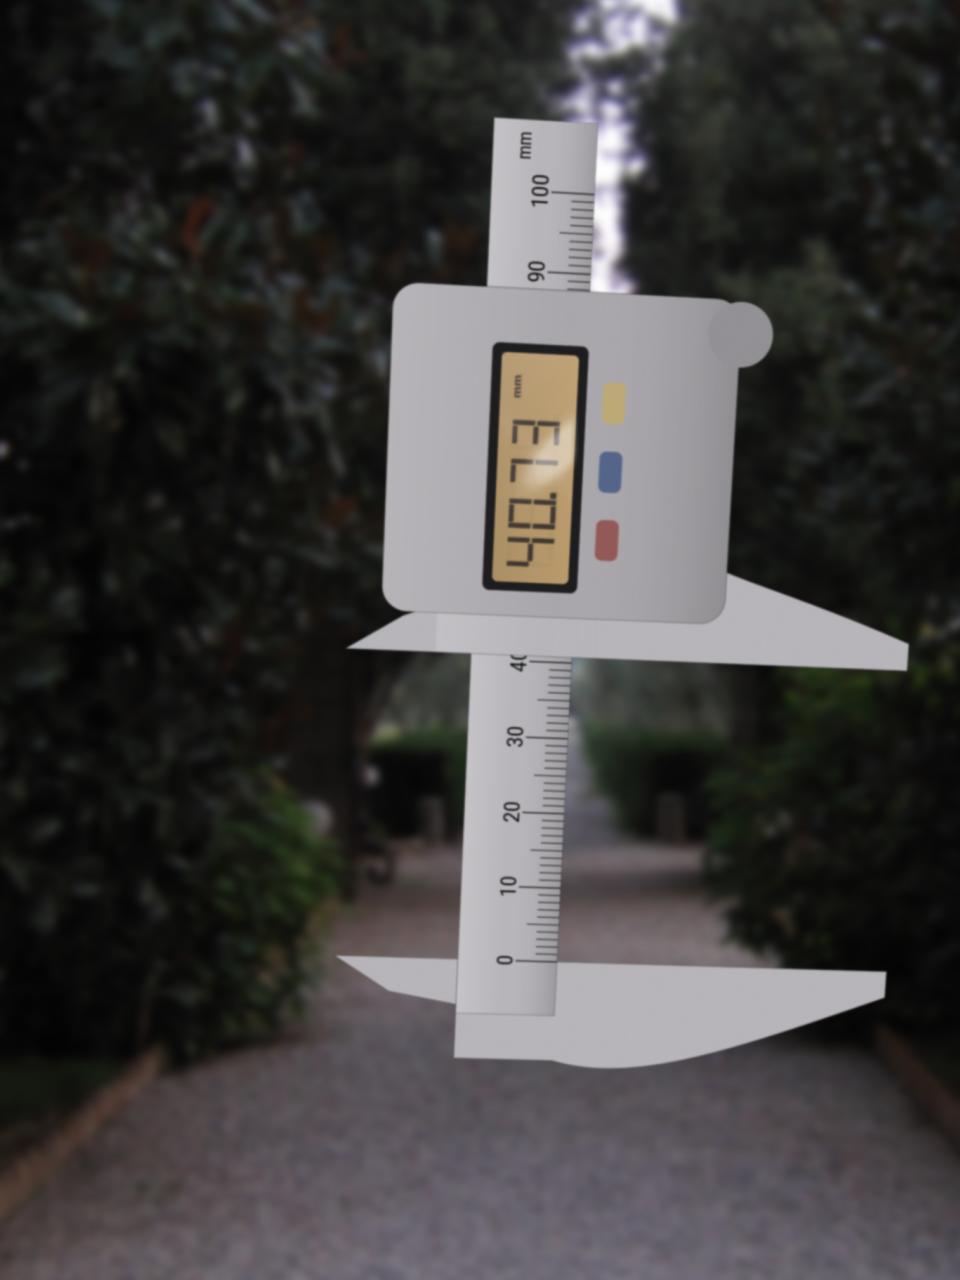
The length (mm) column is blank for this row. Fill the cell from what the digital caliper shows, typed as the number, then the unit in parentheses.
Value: 40.73 (mm)
